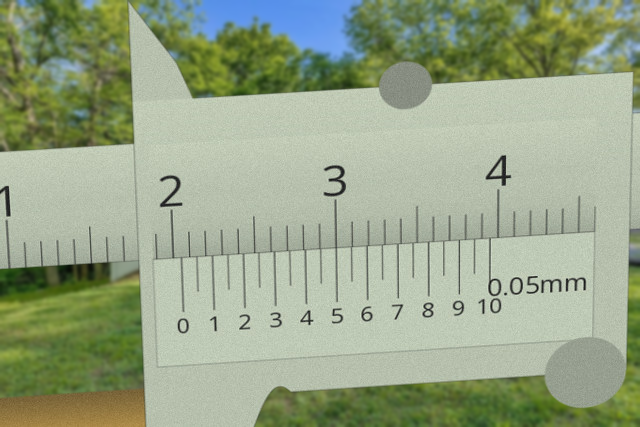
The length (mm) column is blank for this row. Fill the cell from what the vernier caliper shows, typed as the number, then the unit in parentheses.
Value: 20.5 (mm)
